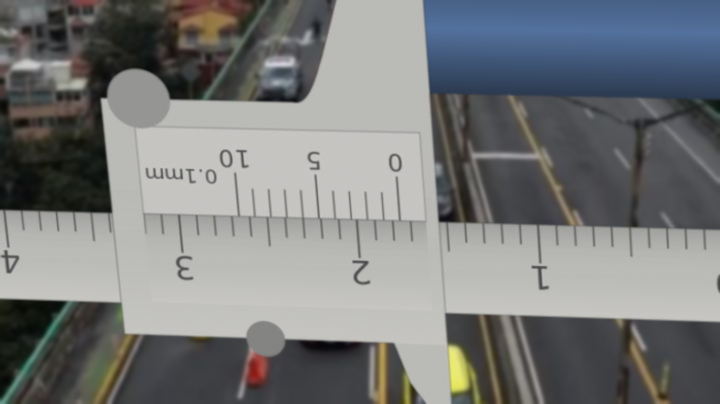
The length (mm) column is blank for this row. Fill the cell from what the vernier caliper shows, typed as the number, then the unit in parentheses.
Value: 17.6 (mm)
